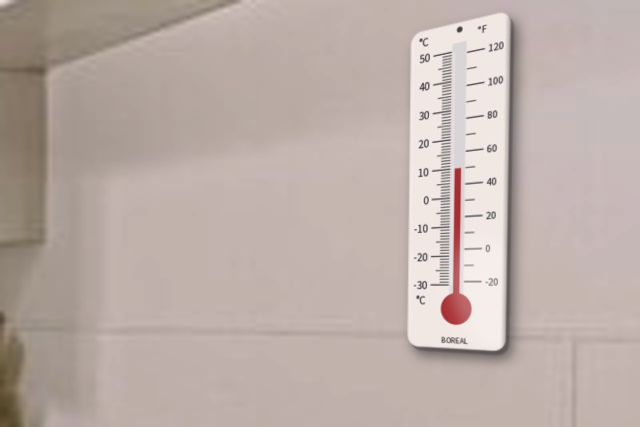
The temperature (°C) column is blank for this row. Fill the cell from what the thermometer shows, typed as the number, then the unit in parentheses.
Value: 10 (°C)
